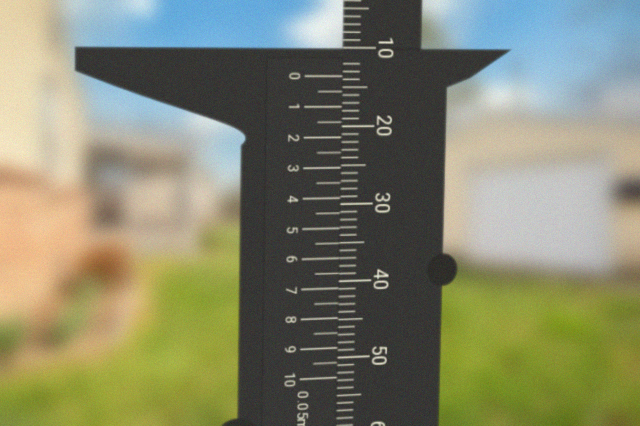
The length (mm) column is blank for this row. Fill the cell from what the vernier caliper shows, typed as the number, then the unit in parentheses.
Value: 13.6 (mm)
